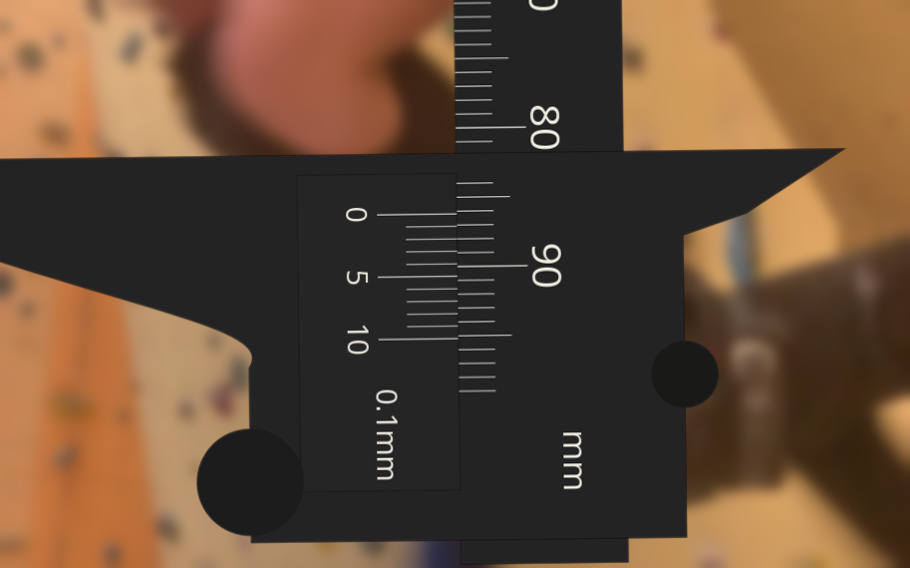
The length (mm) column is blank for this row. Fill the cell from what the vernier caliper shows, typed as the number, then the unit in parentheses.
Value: 86.2 (mm)
